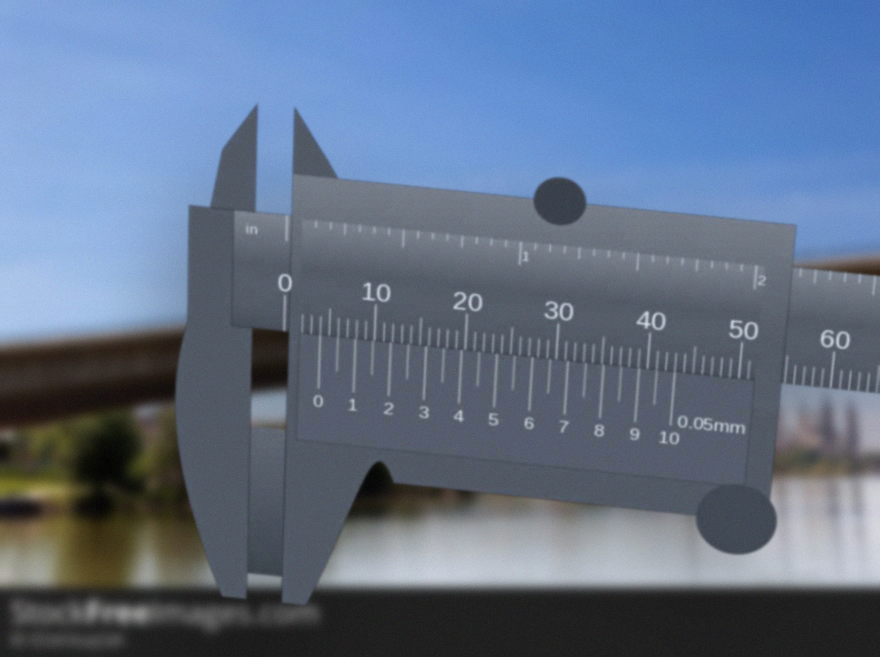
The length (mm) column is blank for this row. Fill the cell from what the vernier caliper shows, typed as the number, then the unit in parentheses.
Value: 4.0 (mm)
